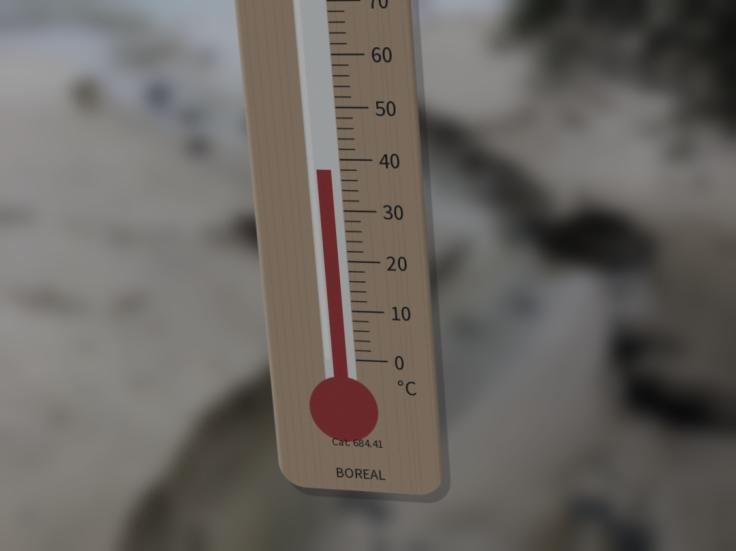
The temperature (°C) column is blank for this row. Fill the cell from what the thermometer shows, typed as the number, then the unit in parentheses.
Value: 38 (°C)
